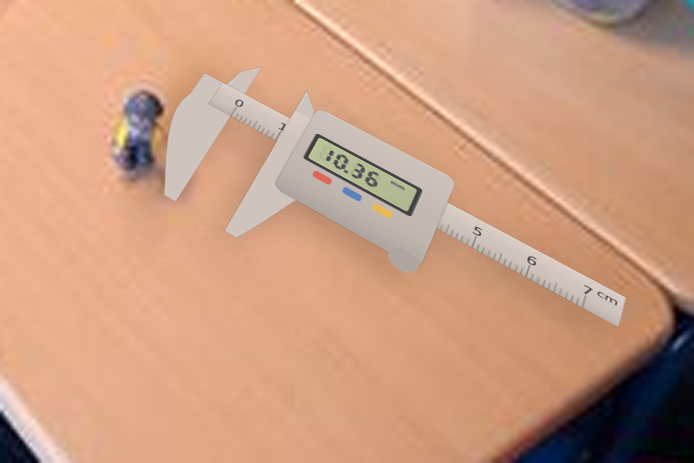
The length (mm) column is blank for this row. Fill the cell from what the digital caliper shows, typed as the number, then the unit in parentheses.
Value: 10.36 (mm)
